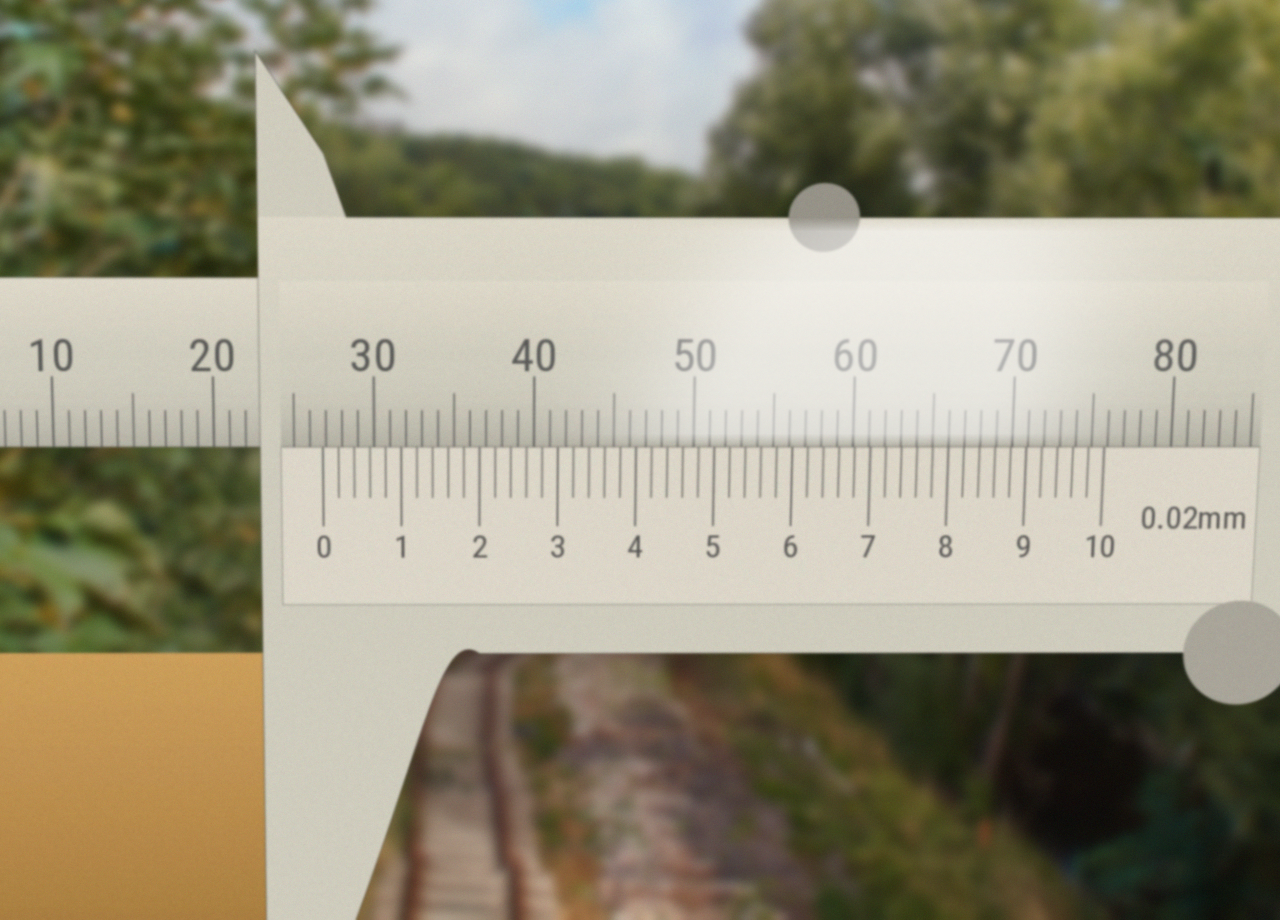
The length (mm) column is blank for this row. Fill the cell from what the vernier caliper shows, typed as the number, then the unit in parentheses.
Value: 26.8 (mm)
